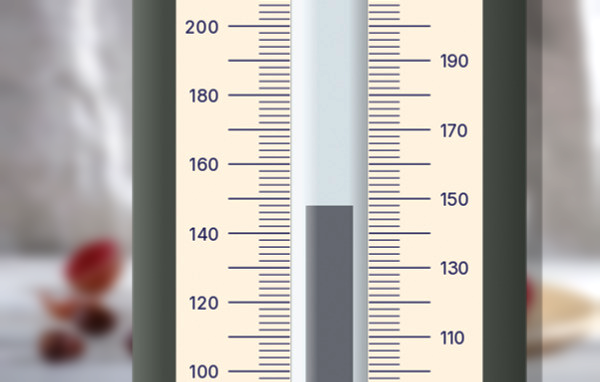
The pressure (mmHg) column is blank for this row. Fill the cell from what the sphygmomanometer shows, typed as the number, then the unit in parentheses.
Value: 148 (mmHg)
